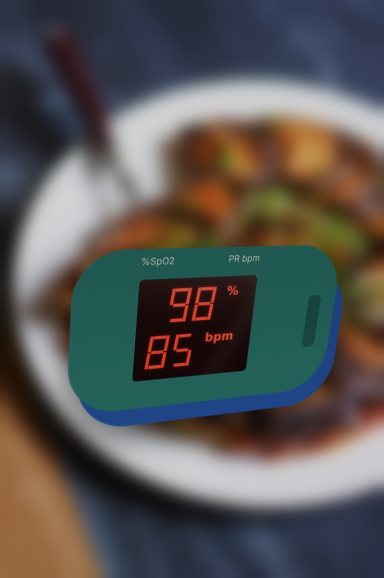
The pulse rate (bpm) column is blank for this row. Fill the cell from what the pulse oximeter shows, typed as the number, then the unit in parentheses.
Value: 85 (bpm)
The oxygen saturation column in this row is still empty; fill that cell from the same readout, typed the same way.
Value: 98 (%)
